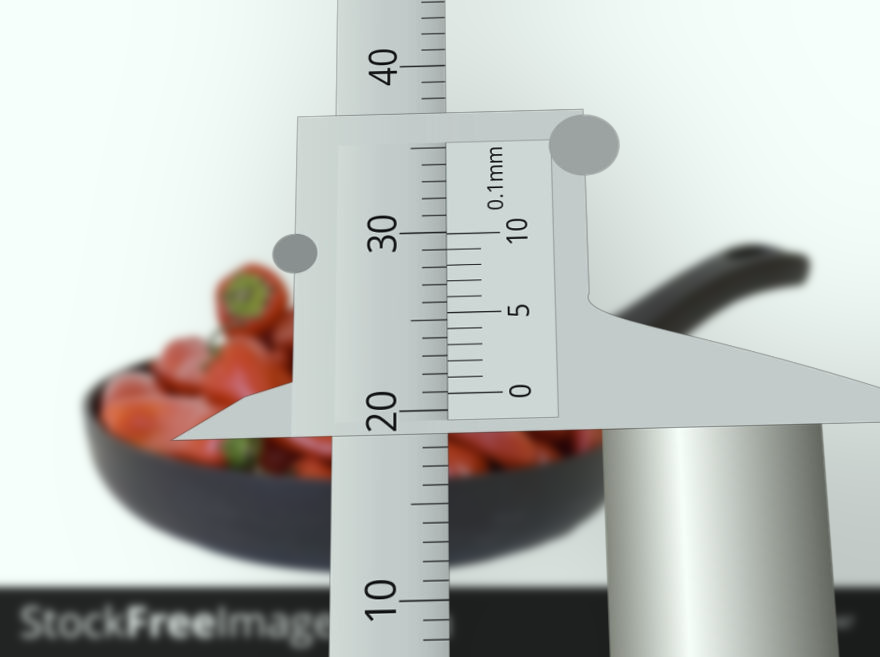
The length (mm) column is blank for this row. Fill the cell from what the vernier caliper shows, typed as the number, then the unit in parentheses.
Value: 20.9 (mm)
